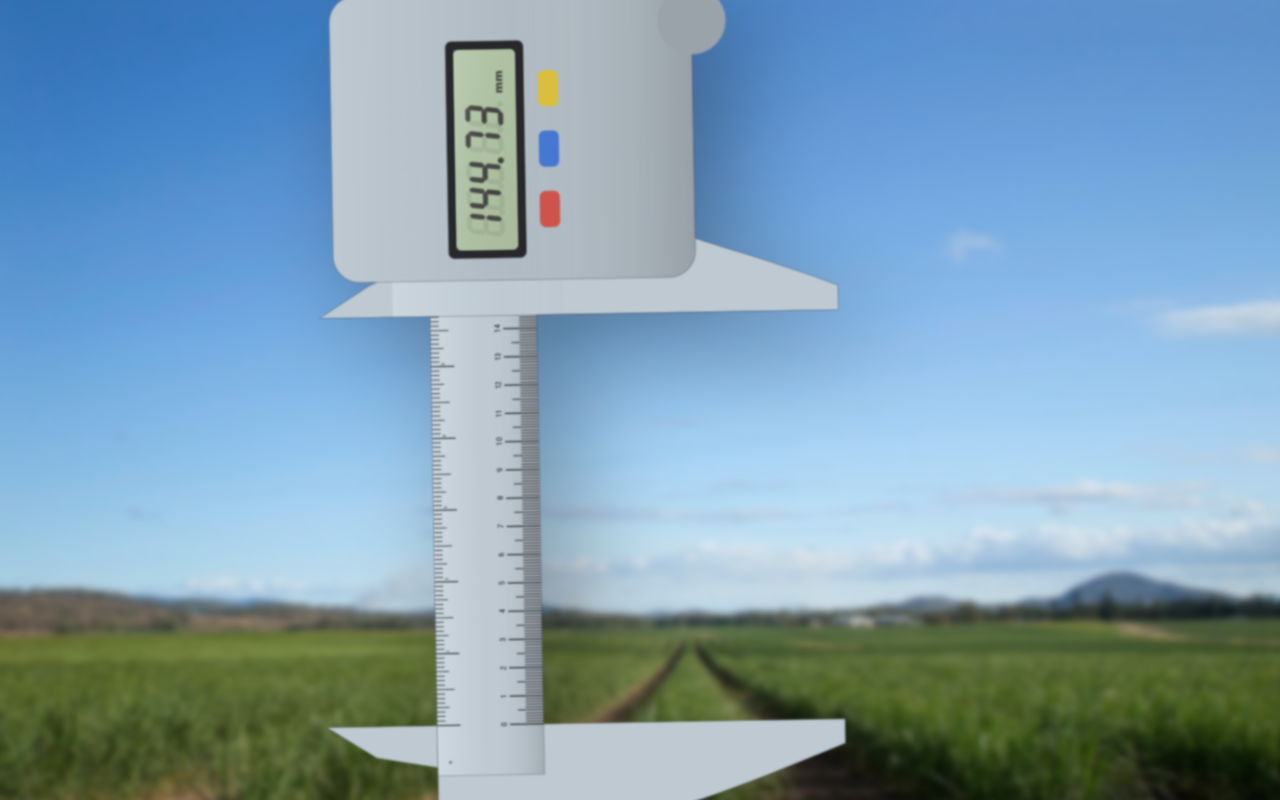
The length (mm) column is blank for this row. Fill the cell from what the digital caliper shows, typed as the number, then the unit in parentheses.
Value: 144.73 (mm)
